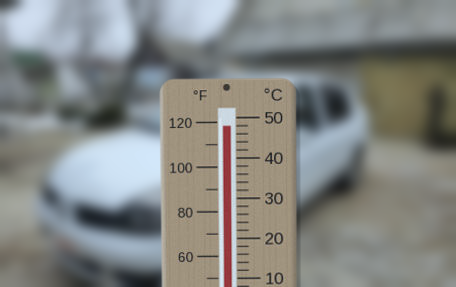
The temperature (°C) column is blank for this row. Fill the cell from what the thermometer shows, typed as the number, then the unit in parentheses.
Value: 48 (°C)
